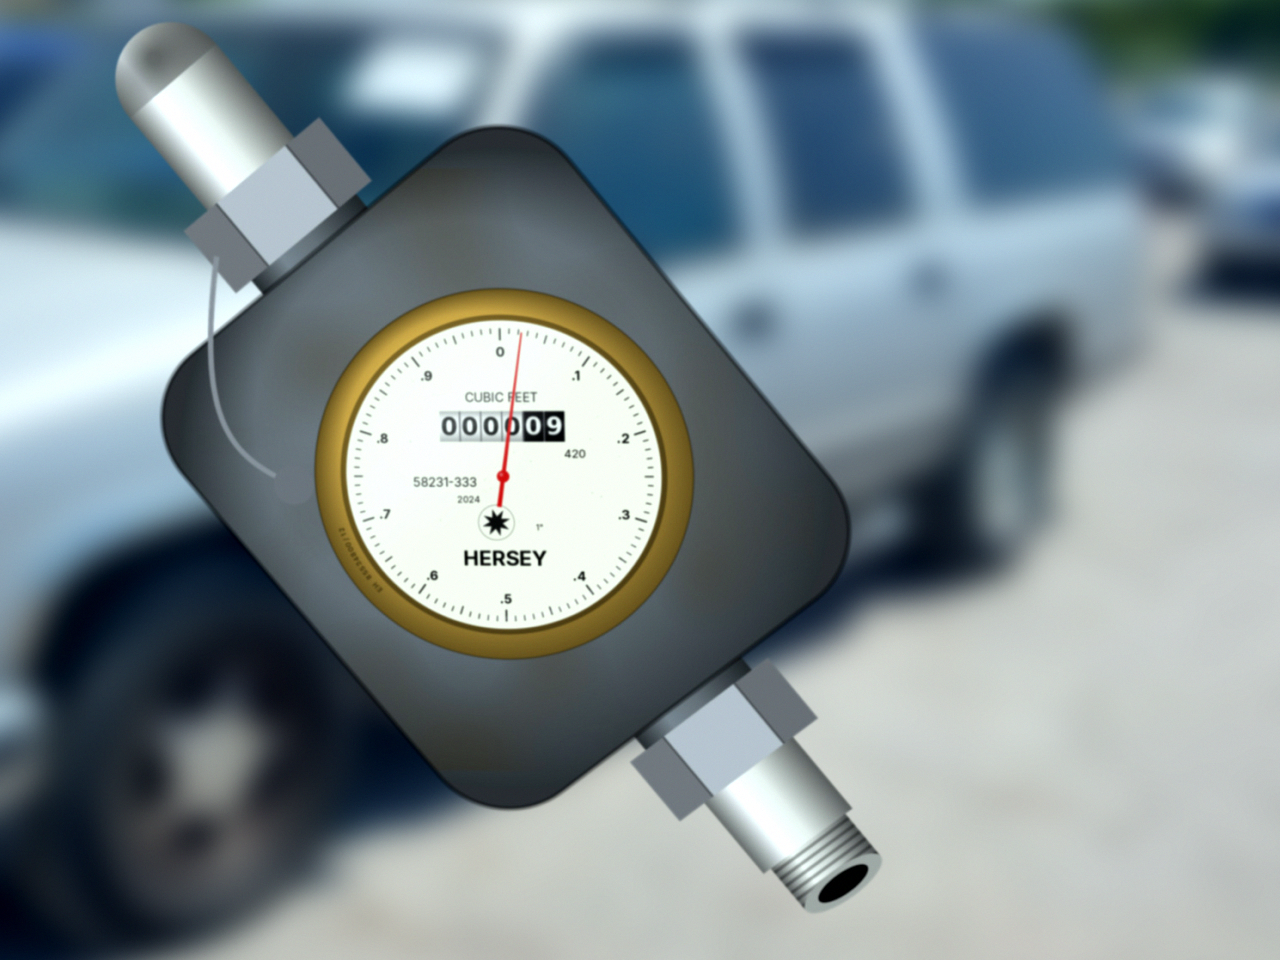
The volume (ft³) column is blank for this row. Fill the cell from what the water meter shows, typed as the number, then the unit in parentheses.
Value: 9.02 (ft³)
